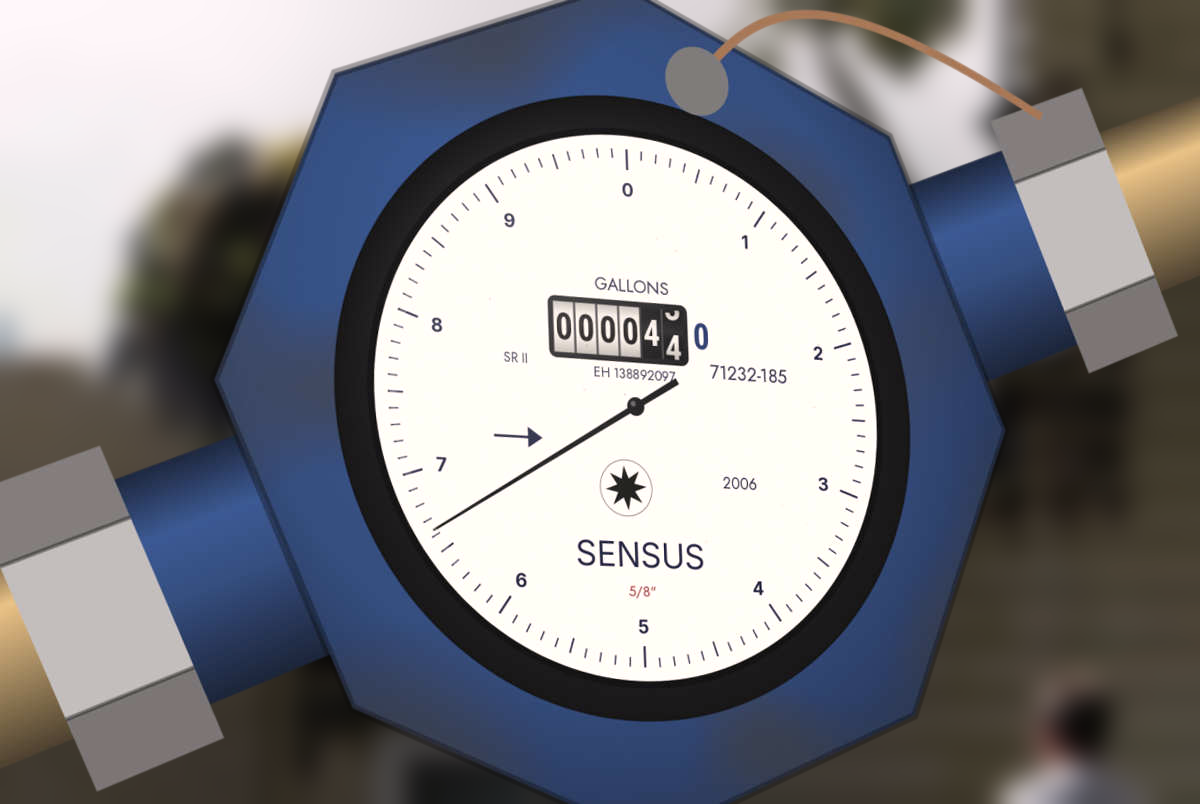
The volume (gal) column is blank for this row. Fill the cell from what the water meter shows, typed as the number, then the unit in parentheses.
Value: 436.6 (gal)
